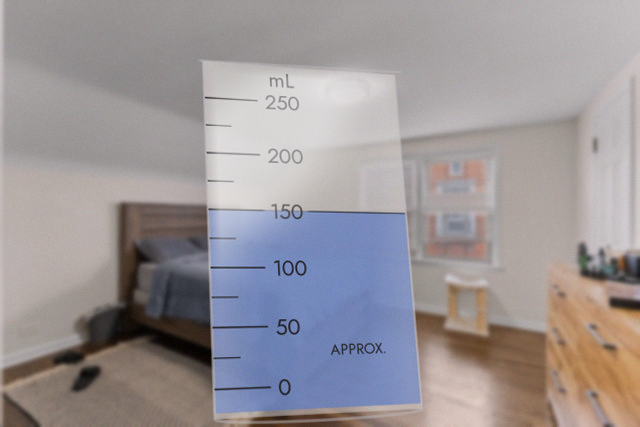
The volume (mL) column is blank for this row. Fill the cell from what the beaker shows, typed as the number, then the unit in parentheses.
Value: 150 (mL)
